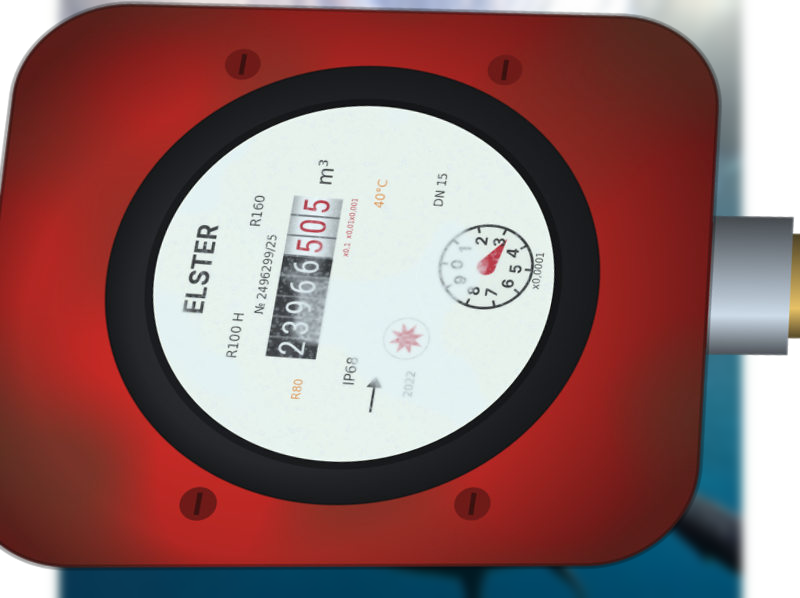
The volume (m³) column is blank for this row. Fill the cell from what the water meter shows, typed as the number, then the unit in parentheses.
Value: 23966.5053 (m³)
